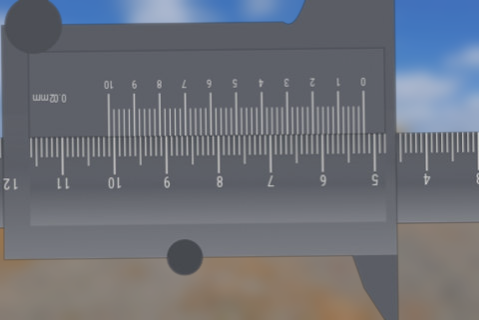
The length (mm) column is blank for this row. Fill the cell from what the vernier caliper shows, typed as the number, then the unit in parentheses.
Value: 52.0 (mm)
